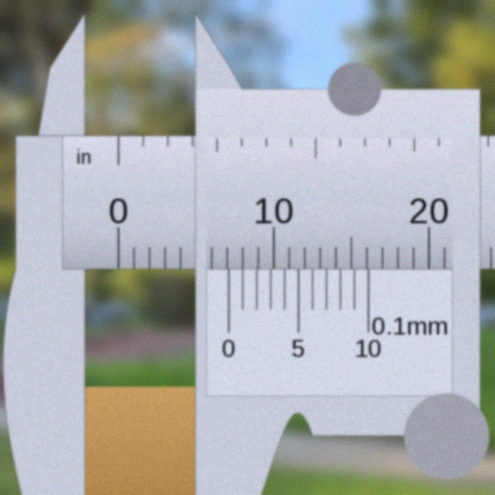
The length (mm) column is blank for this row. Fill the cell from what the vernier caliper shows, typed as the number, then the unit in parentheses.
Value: 7.1 (mm)
